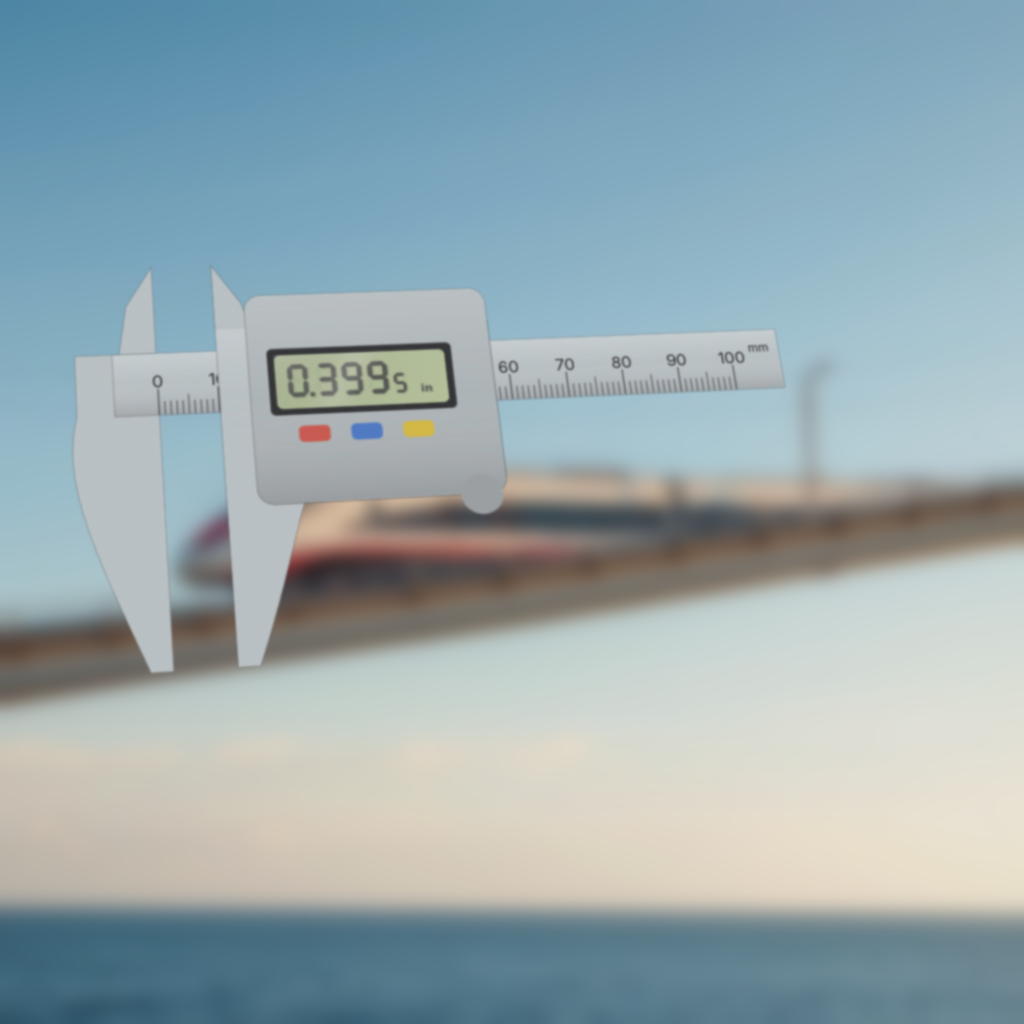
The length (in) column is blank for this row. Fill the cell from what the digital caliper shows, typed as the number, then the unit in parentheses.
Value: 0.3995 (in)
